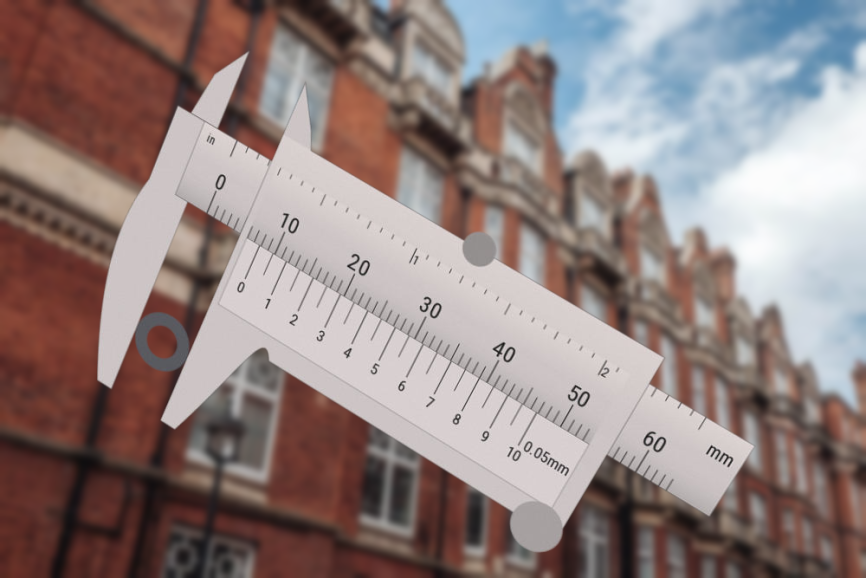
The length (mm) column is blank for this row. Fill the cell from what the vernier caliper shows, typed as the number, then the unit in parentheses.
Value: 7.8 (mm)
